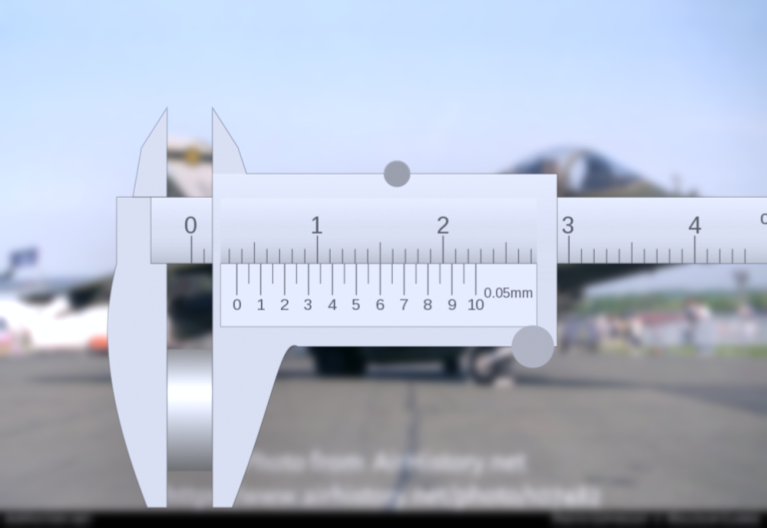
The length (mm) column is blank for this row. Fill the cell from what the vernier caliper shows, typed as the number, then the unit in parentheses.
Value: 3.6 (mm)
